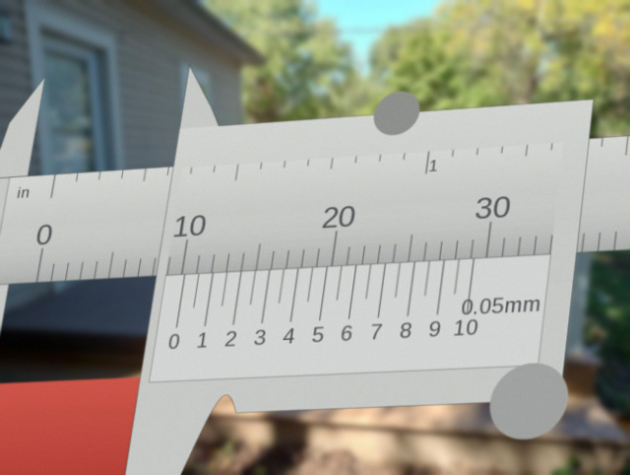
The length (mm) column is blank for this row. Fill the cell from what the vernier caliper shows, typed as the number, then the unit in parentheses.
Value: 10.2 (mm)
